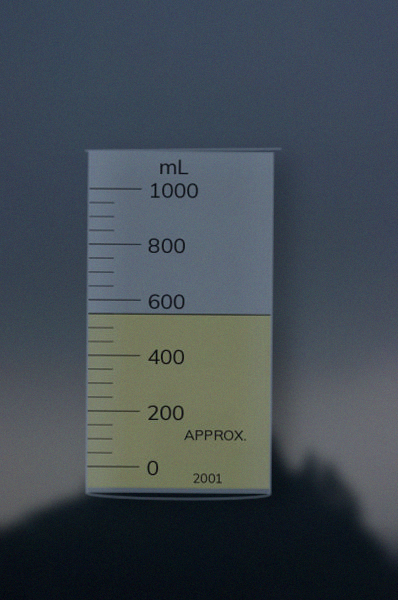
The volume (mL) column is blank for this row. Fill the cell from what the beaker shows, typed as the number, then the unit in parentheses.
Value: 550 (mL)
